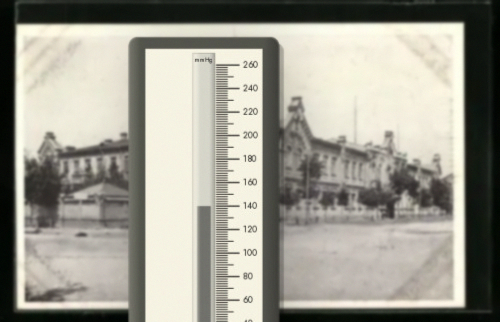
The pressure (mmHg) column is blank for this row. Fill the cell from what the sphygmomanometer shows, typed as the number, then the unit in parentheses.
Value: 140 (mmHg)
